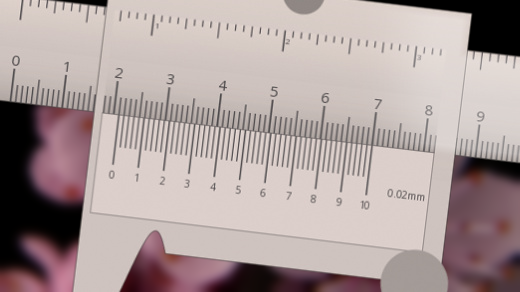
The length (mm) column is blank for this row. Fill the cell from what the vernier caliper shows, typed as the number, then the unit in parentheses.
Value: 21.0 (mm)
